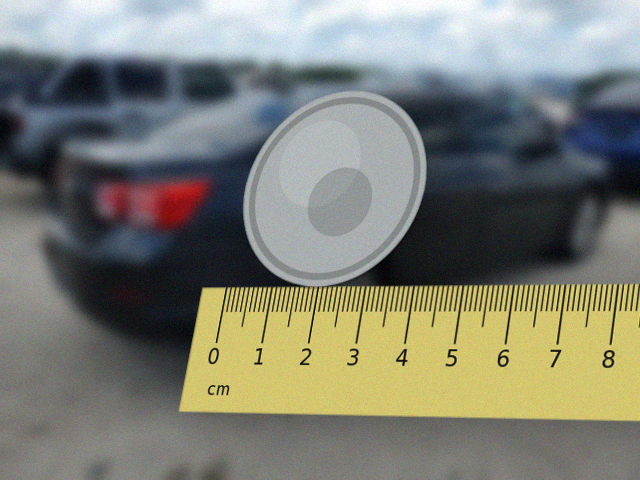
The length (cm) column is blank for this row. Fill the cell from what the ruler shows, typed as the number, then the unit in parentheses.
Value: 3.9 (cm)
